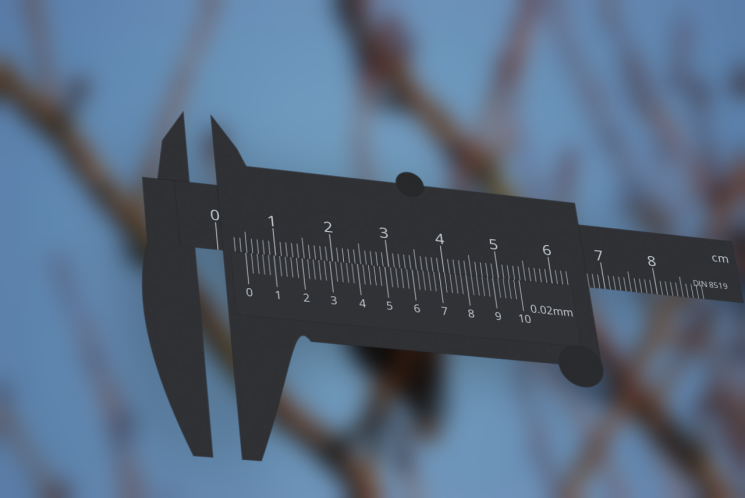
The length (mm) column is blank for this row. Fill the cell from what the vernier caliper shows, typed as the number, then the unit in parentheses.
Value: 4.8 (mm)
